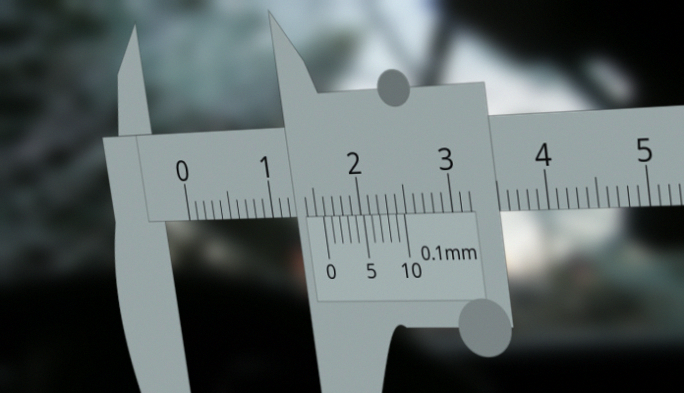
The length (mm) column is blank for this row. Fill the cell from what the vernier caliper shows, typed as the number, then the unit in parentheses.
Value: 15.8 (mm)
